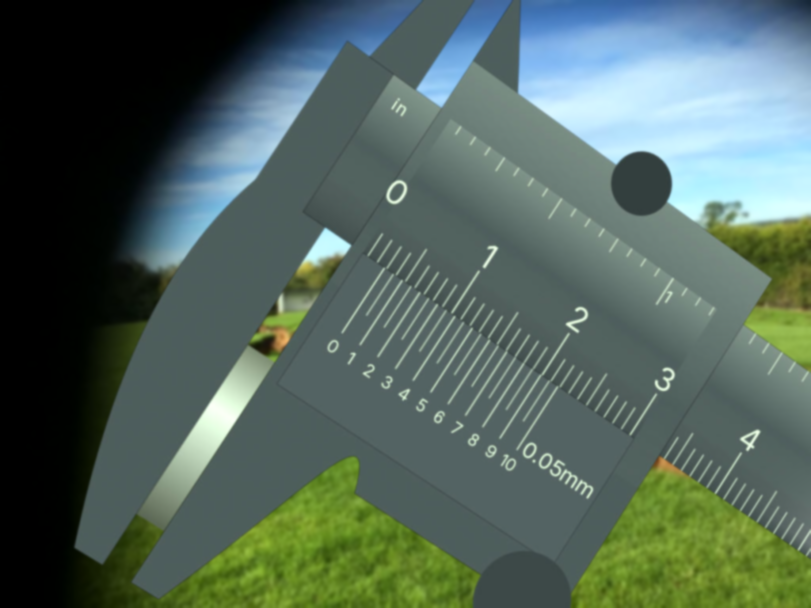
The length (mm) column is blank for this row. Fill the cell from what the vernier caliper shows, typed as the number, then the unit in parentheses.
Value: 2.8 (mm)
